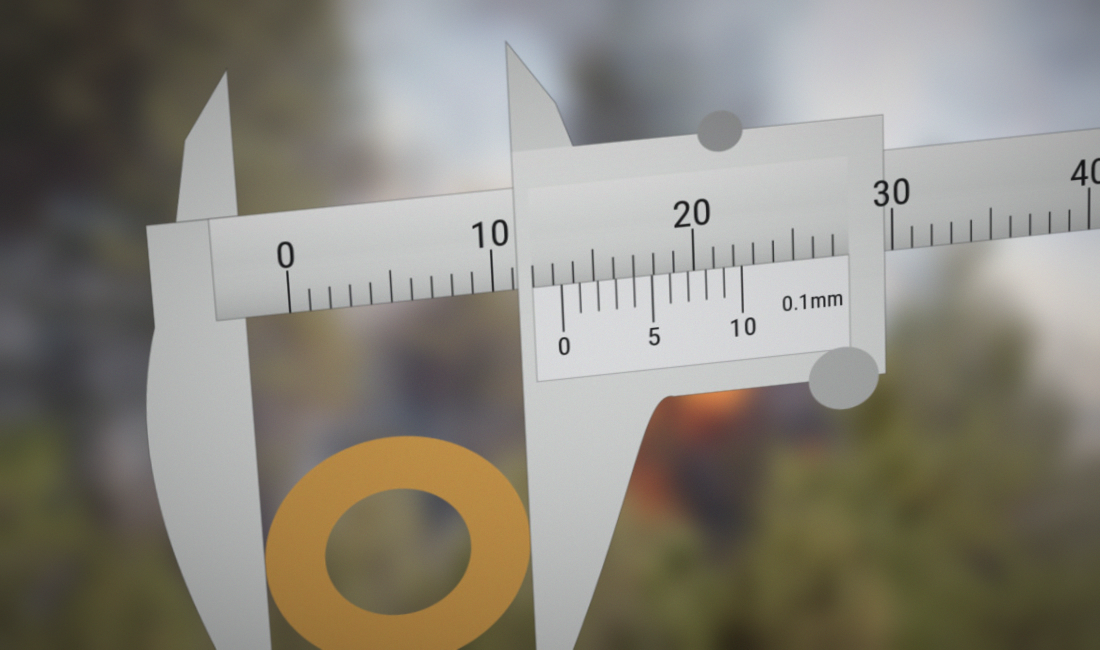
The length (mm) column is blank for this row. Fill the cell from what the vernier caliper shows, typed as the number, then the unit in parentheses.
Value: 13.4 (mm)
